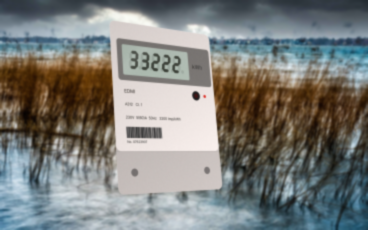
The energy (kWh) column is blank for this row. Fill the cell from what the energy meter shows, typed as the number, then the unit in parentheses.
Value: 33222 (kWh)
